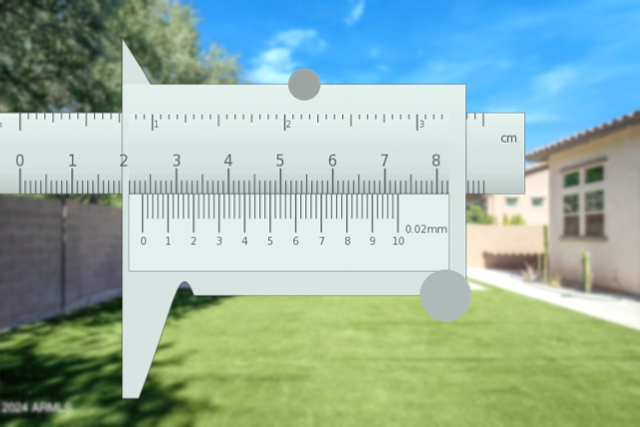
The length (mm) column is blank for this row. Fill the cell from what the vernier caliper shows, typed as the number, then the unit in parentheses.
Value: 23.5 (mm)
